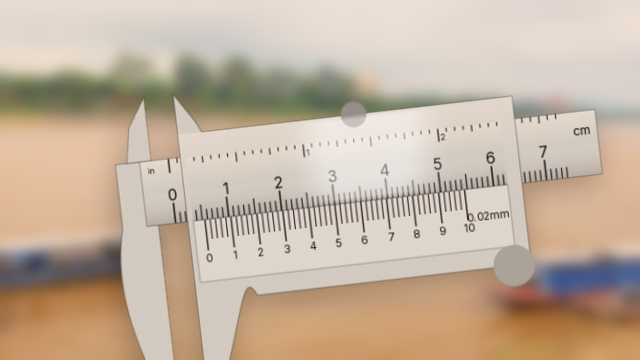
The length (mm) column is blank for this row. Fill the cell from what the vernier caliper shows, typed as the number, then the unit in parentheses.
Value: 5.5 (mm)
